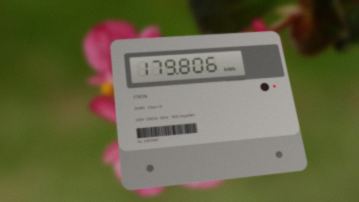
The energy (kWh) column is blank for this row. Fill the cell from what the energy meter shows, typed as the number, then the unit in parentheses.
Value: 179.806 (kWh)
